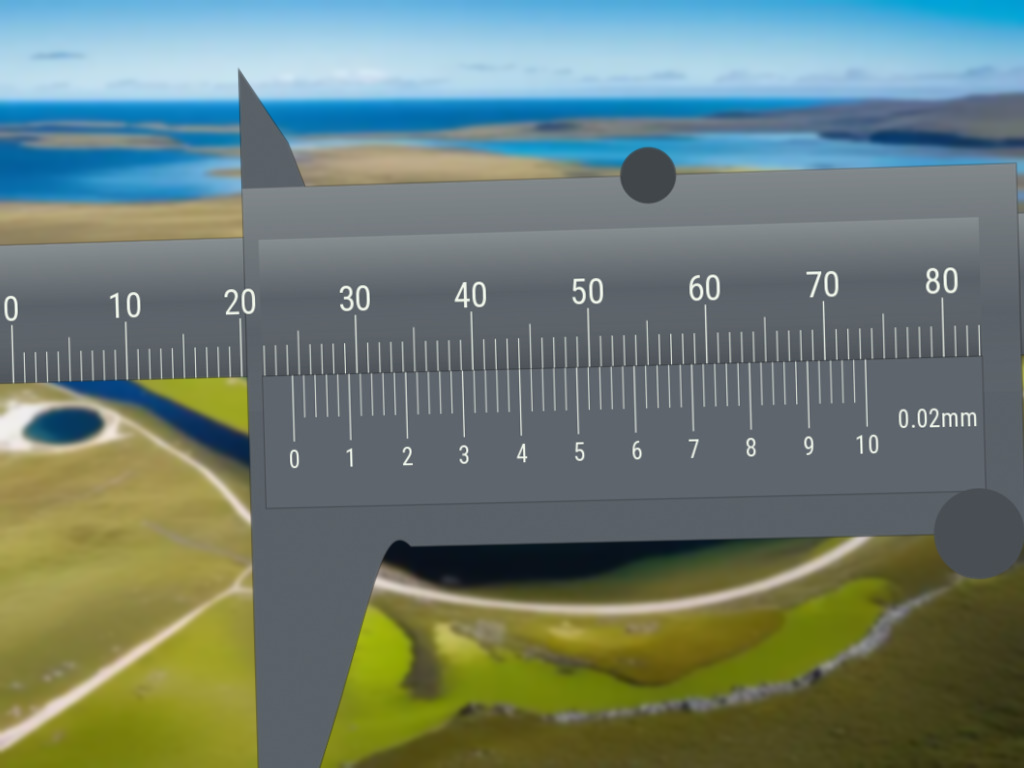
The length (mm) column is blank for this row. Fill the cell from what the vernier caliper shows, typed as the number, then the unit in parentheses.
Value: 24.4 (mm)
